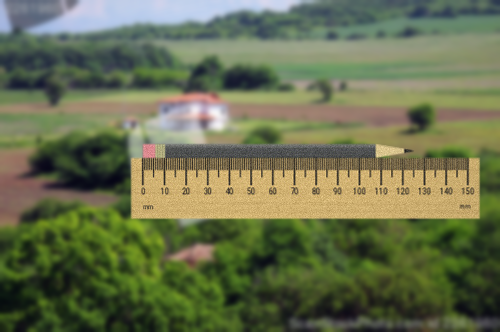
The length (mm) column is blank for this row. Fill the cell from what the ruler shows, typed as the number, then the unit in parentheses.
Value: 125 (mm)
